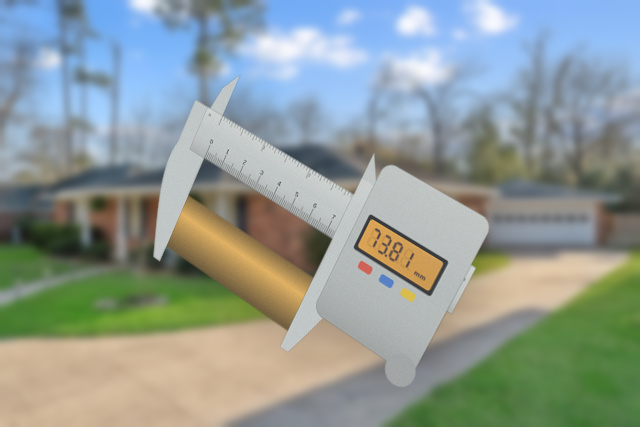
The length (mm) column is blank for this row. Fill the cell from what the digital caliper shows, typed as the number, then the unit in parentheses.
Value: 73.81 (mm)
